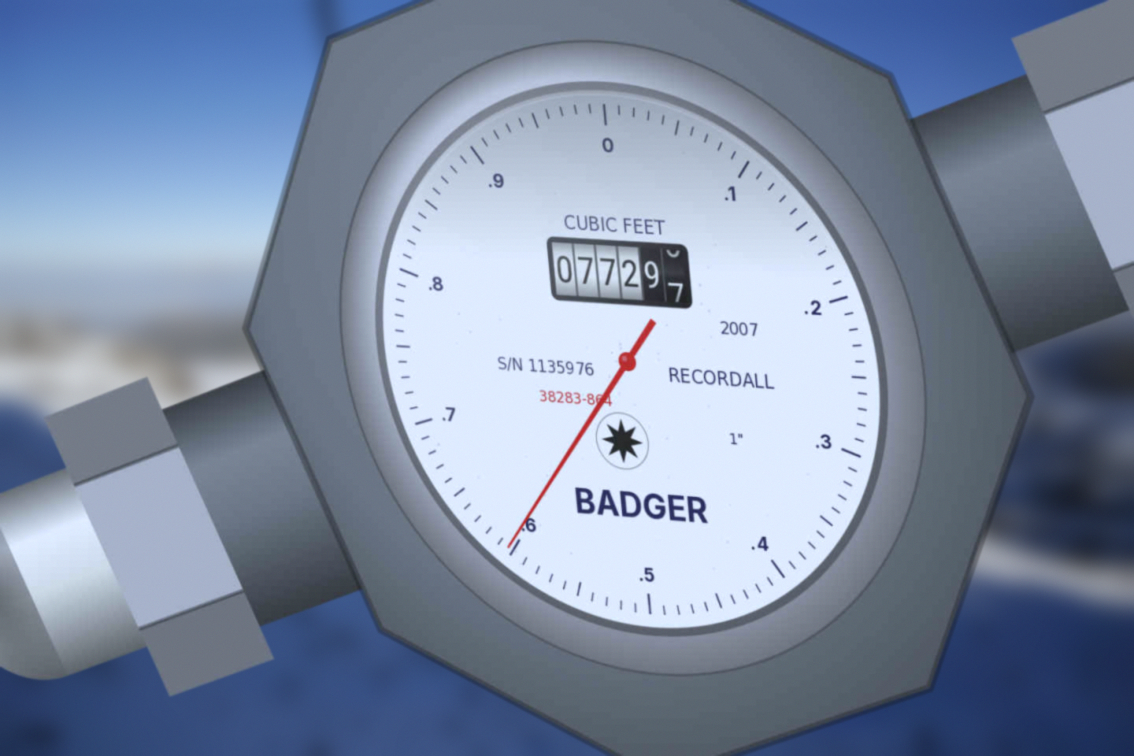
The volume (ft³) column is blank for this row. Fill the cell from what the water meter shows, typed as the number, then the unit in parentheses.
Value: 77296.60 (ft³)
